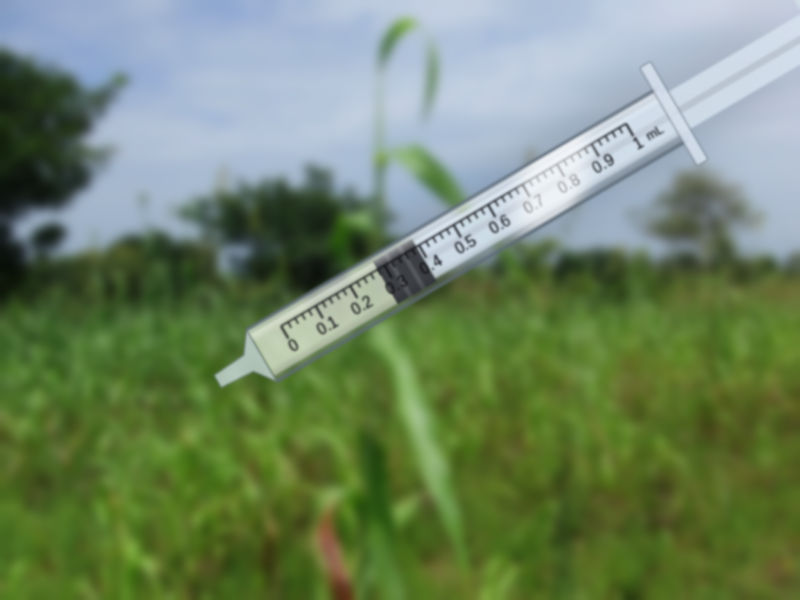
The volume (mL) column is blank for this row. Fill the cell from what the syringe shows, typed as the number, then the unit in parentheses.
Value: 0.28 (mL)
